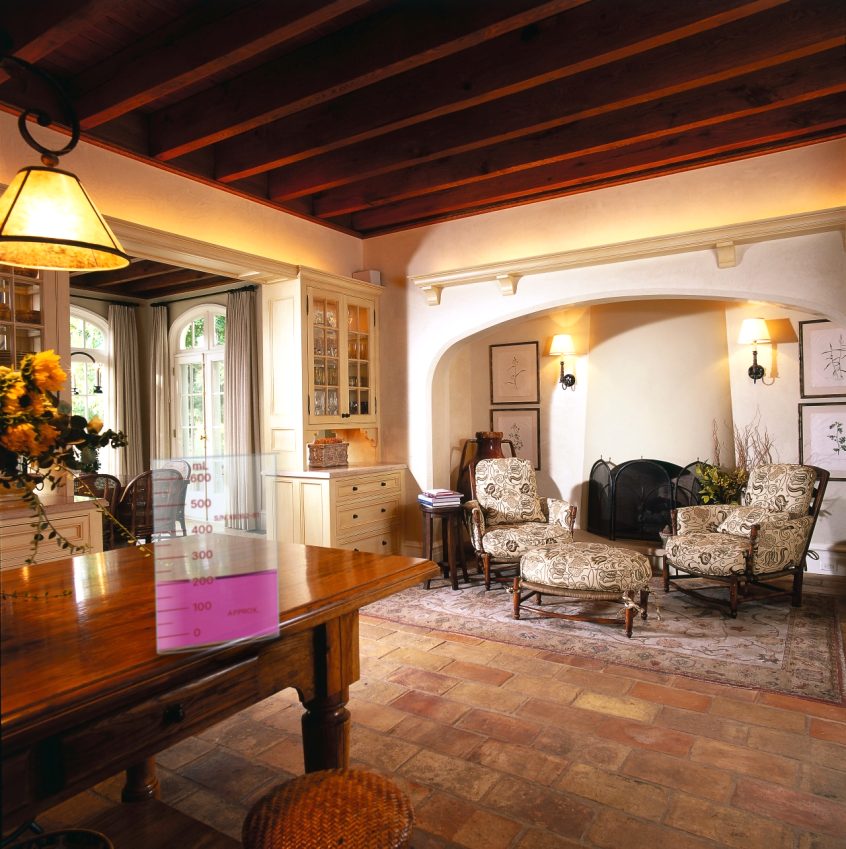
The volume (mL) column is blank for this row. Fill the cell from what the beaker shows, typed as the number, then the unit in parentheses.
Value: 200 (mL)
